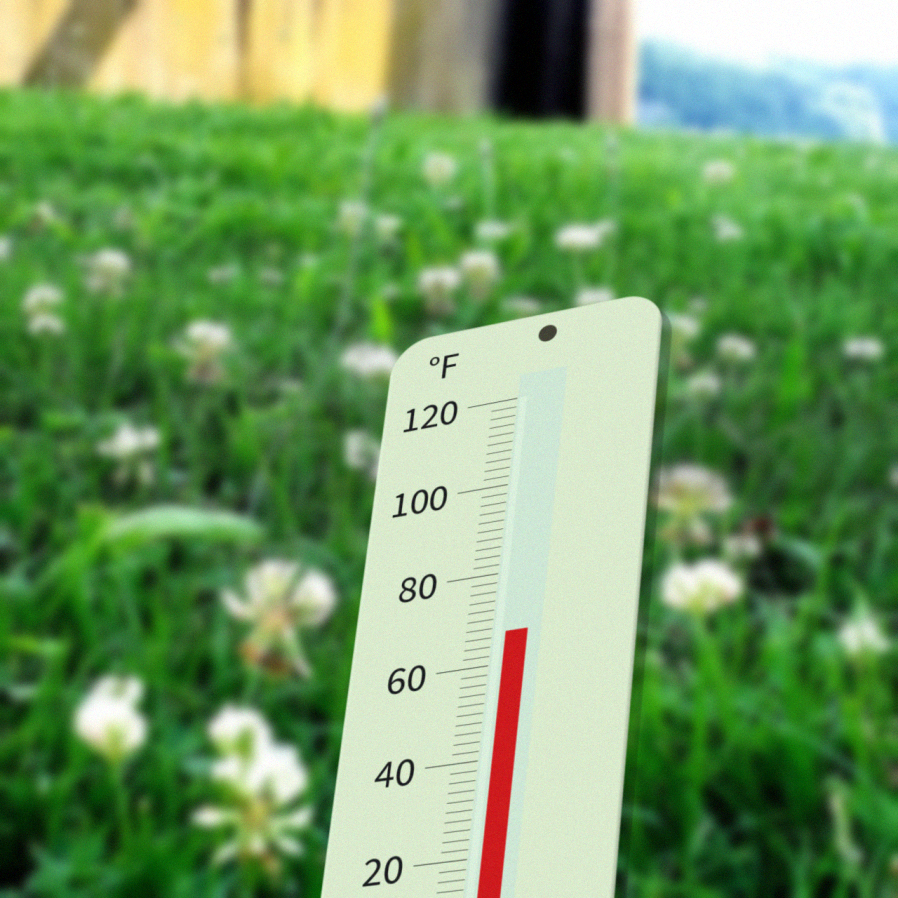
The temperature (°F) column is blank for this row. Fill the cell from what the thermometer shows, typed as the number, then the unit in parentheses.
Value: 67 (°F)
